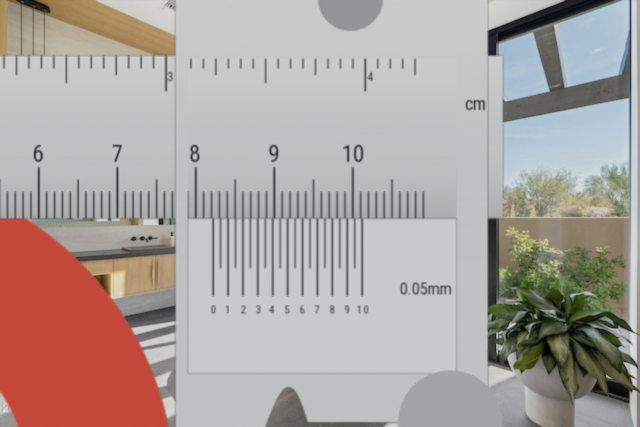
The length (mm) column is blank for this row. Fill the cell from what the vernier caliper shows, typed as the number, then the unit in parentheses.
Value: 82.2 (mm)
